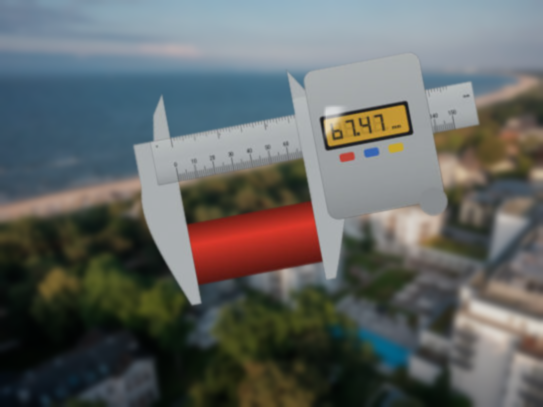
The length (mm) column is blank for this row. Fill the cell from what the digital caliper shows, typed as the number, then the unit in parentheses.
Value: 67.47 (mm)
